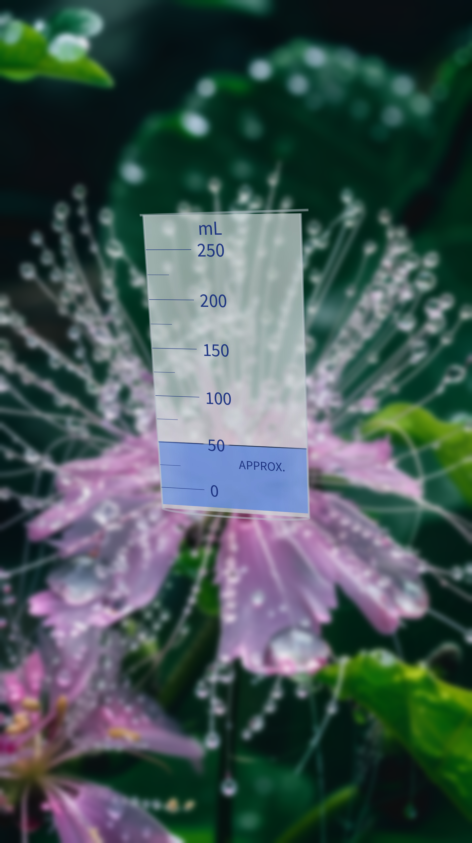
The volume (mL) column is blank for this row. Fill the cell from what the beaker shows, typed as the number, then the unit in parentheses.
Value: 50 (mL)
